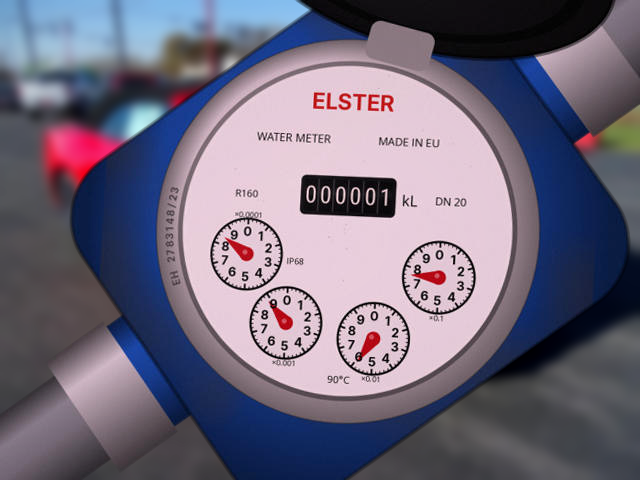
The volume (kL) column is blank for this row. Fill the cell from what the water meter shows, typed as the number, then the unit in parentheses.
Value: 1.7588 (kL)
